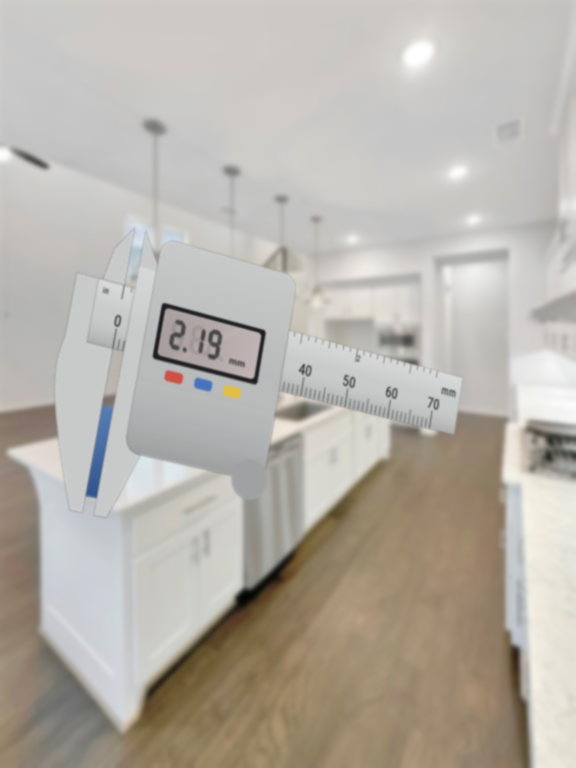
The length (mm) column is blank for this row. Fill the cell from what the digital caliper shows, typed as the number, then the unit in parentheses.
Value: 2.19 (mm)
